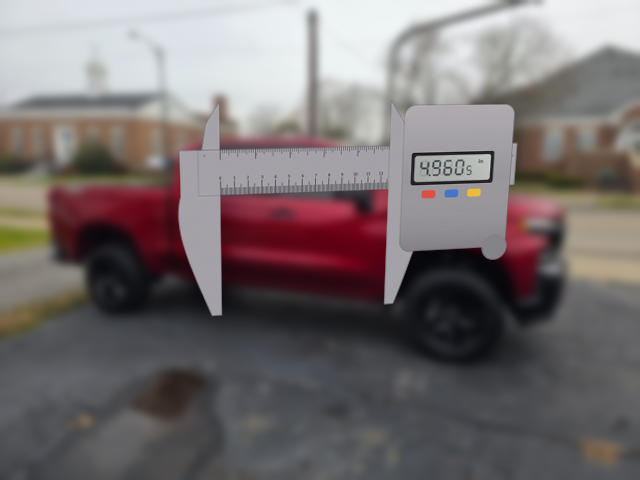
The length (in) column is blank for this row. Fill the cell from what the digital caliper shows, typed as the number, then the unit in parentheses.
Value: 4.9605 (in)
